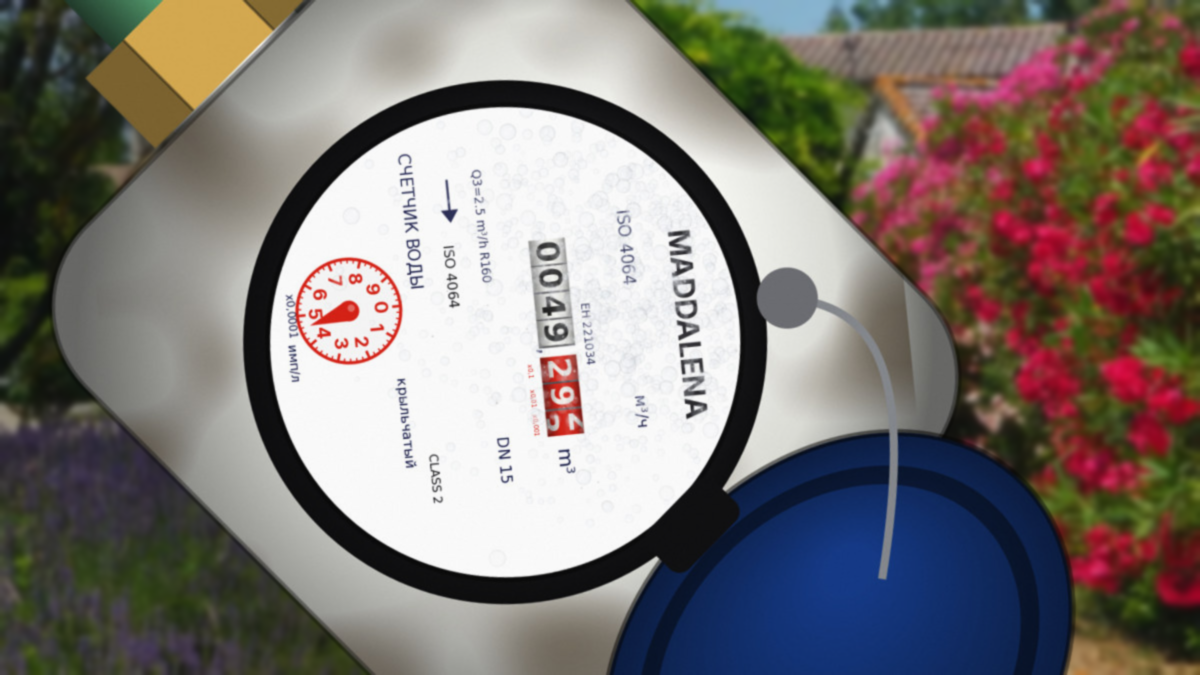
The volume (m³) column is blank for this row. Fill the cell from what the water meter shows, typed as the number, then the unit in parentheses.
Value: 49.2924 (m³)
